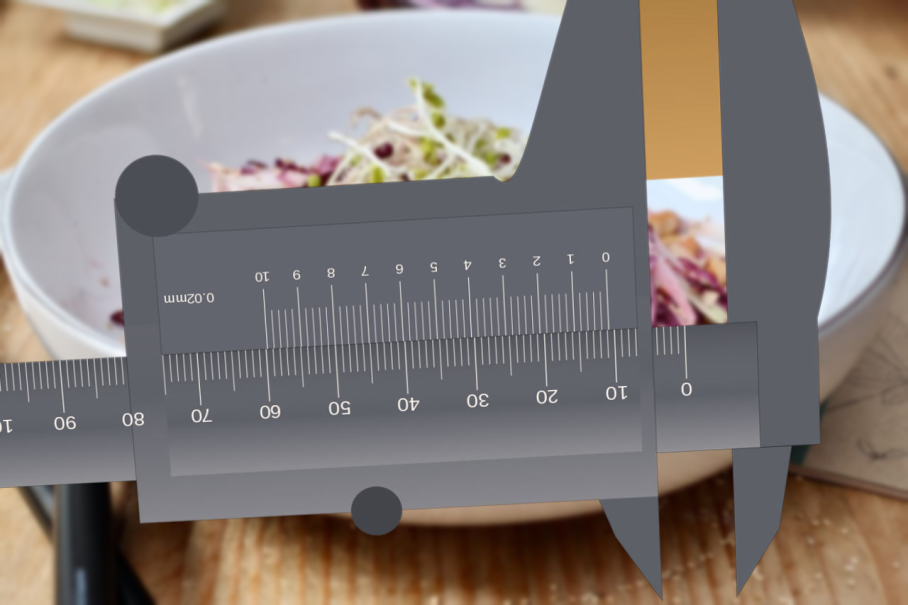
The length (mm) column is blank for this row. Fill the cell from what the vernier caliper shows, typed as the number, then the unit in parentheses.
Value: 10.8 (mm)
